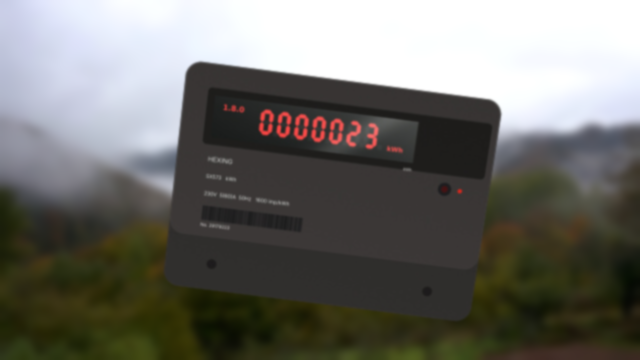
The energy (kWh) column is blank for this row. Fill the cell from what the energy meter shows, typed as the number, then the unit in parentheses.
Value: 23 (kWh)
